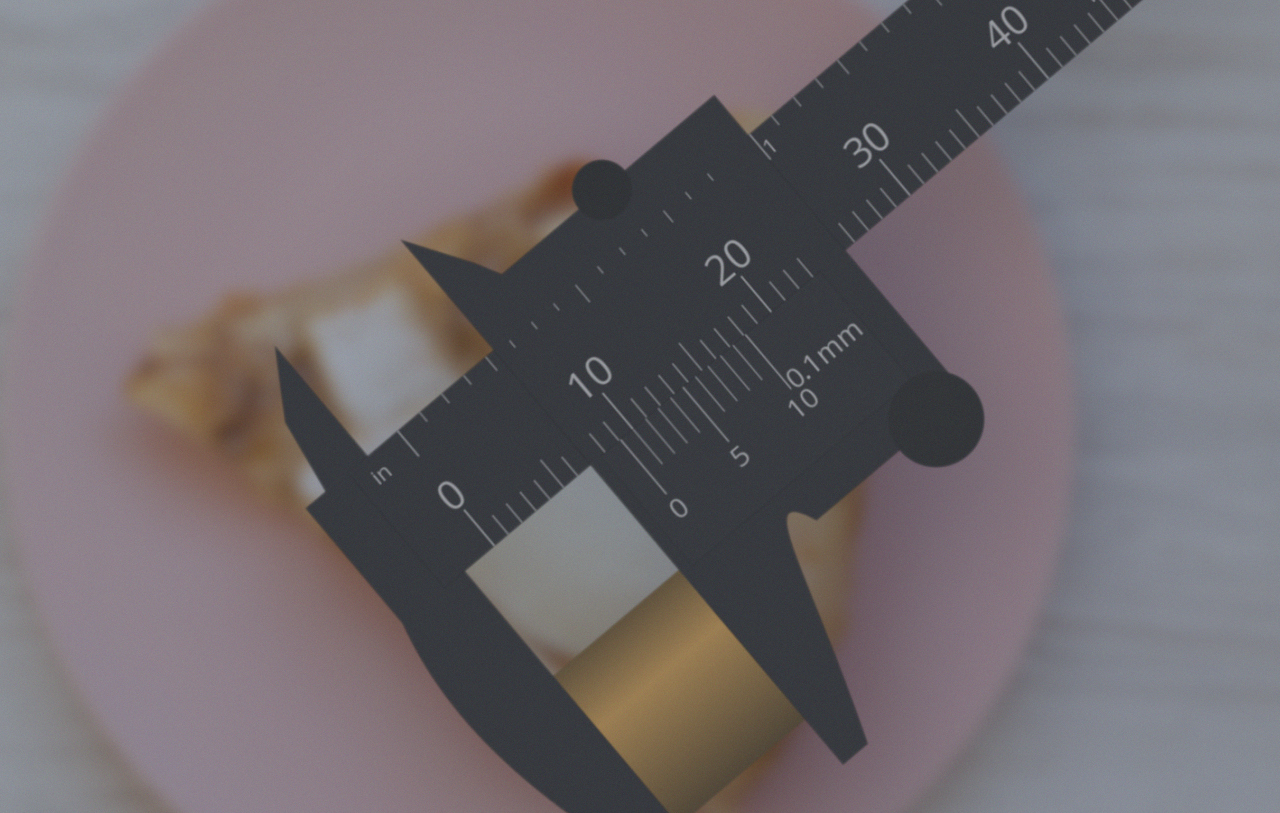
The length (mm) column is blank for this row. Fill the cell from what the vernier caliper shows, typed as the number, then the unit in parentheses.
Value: 9.1 (mm)
